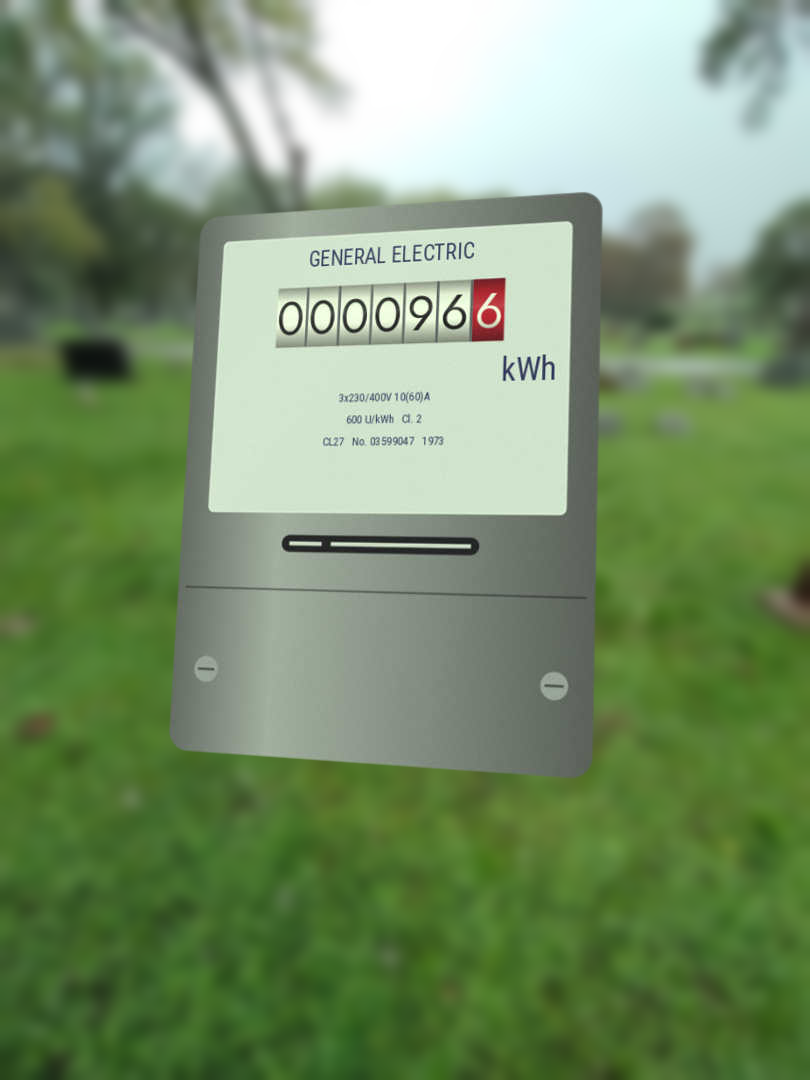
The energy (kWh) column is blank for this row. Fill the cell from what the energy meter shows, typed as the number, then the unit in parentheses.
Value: 96.6 (kWh)
